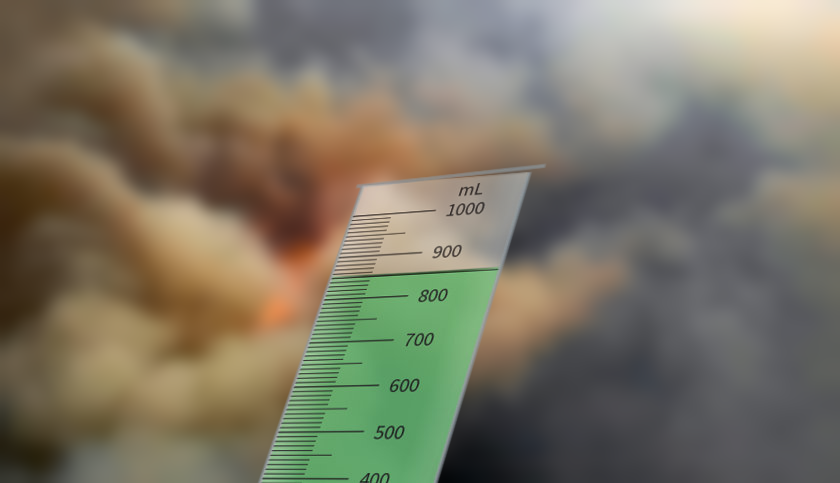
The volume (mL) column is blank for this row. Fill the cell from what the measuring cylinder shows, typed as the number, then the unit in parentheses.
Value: 850 (mL)
